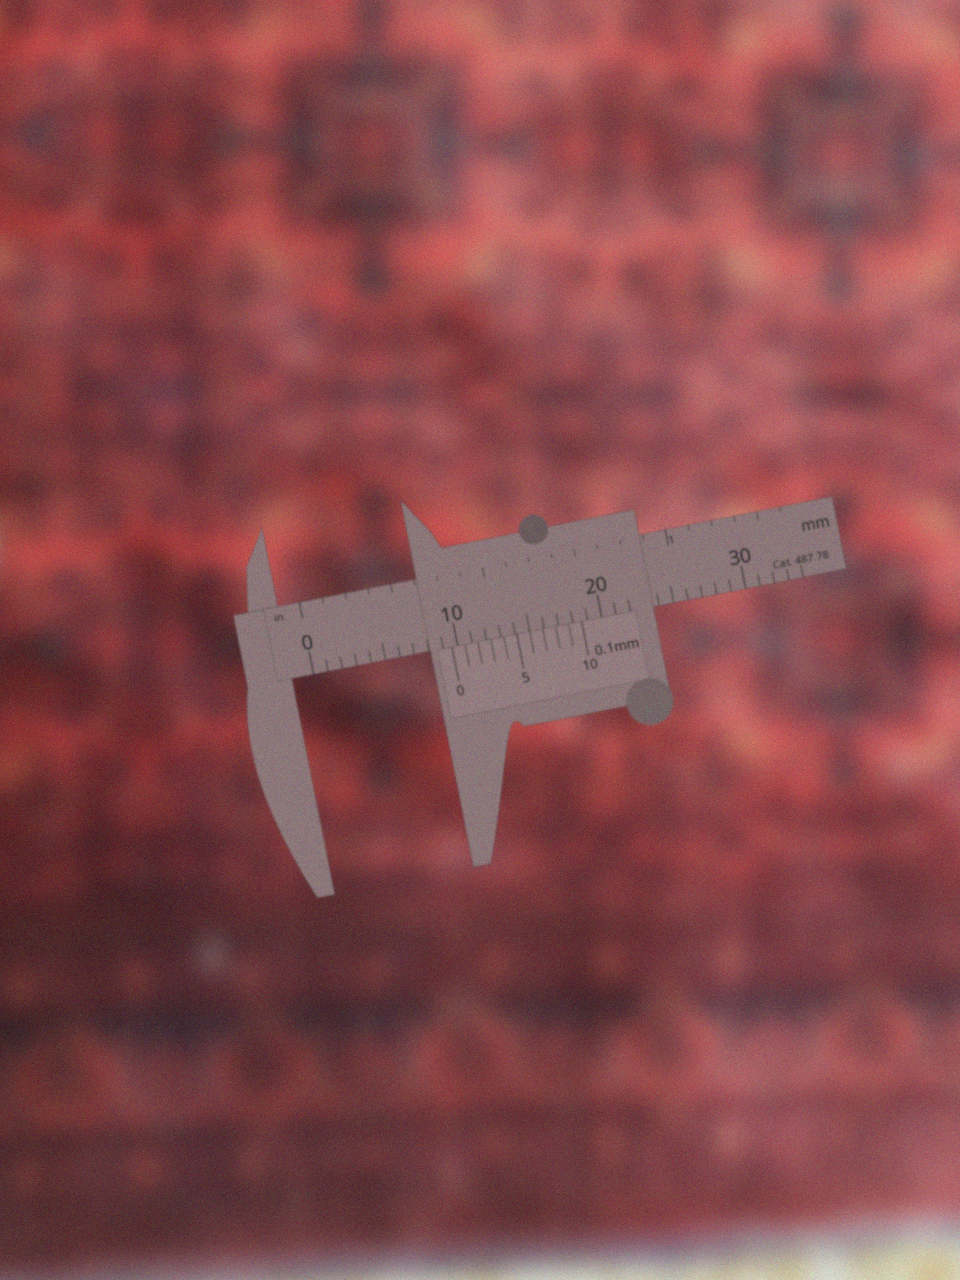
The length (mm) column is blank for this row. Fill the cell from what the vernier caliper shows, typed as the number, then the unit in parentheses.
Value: 9.6 (mm)
